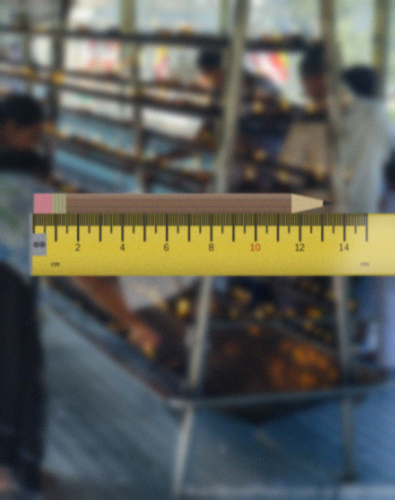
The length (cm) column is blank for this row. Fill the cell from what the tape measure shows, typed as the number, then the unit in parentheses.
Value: 13.5 (cm)
